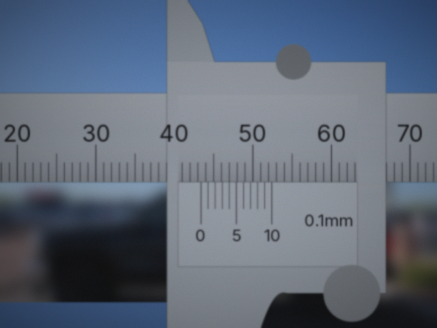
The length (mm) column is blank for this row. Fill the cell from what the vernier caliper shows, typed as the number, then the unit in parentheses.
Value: 43.4 (mm)
